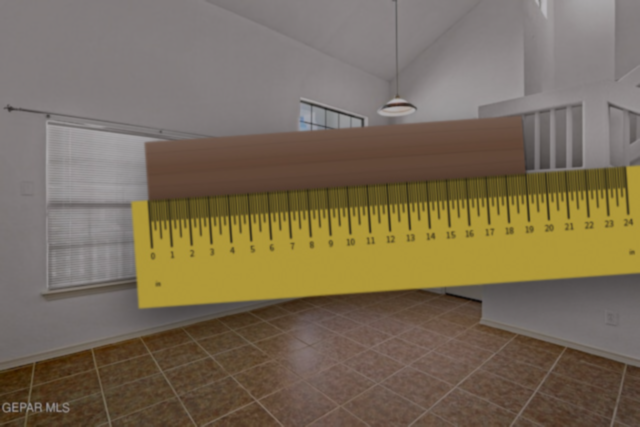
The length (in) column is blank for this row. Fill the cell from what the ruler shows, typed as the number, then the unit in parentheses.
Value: 19 (in)
